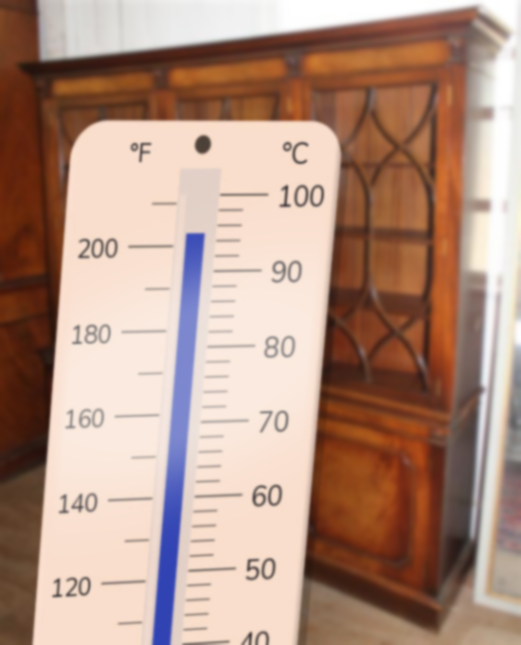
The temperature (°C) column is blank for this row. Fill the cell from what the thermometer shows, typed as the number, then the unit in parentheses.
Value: 95 (°C)
